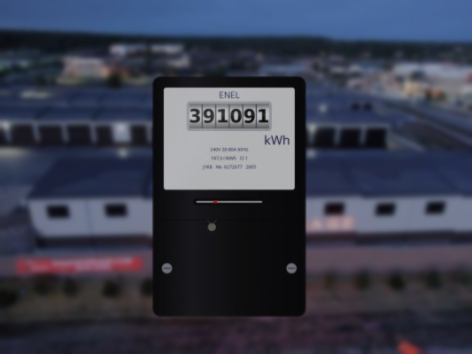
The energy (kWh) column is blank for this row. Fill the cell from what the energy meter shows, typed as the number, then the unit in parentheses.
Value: 391091 (kWh)
